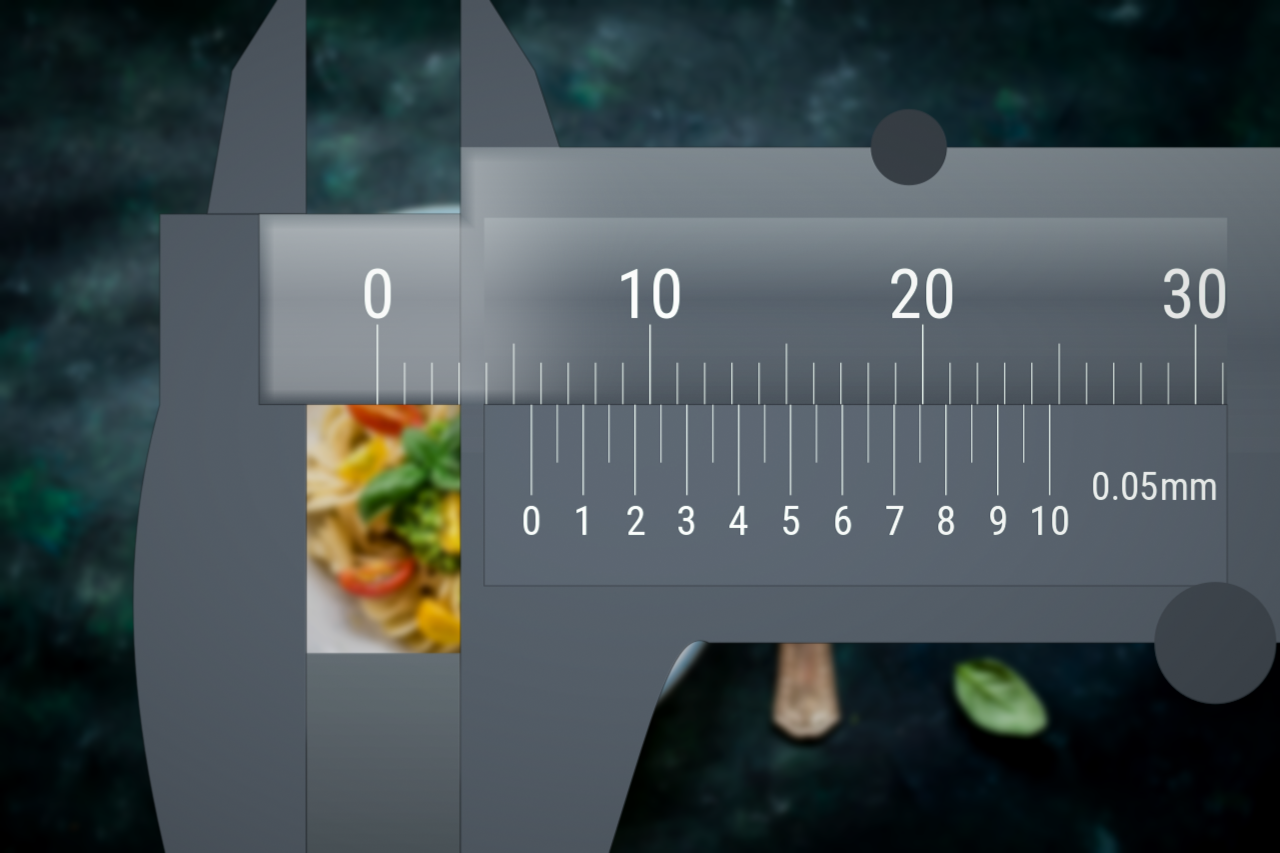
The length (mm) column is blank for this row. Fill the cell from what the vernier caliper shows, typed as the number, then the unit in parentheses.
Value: 5.65 (mm)
